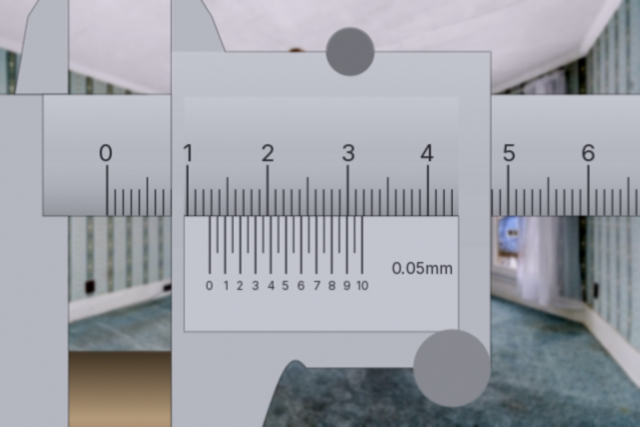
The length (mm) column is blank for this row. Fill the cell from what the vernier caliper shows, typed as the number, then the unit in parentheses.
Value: 12.8 (mm)
